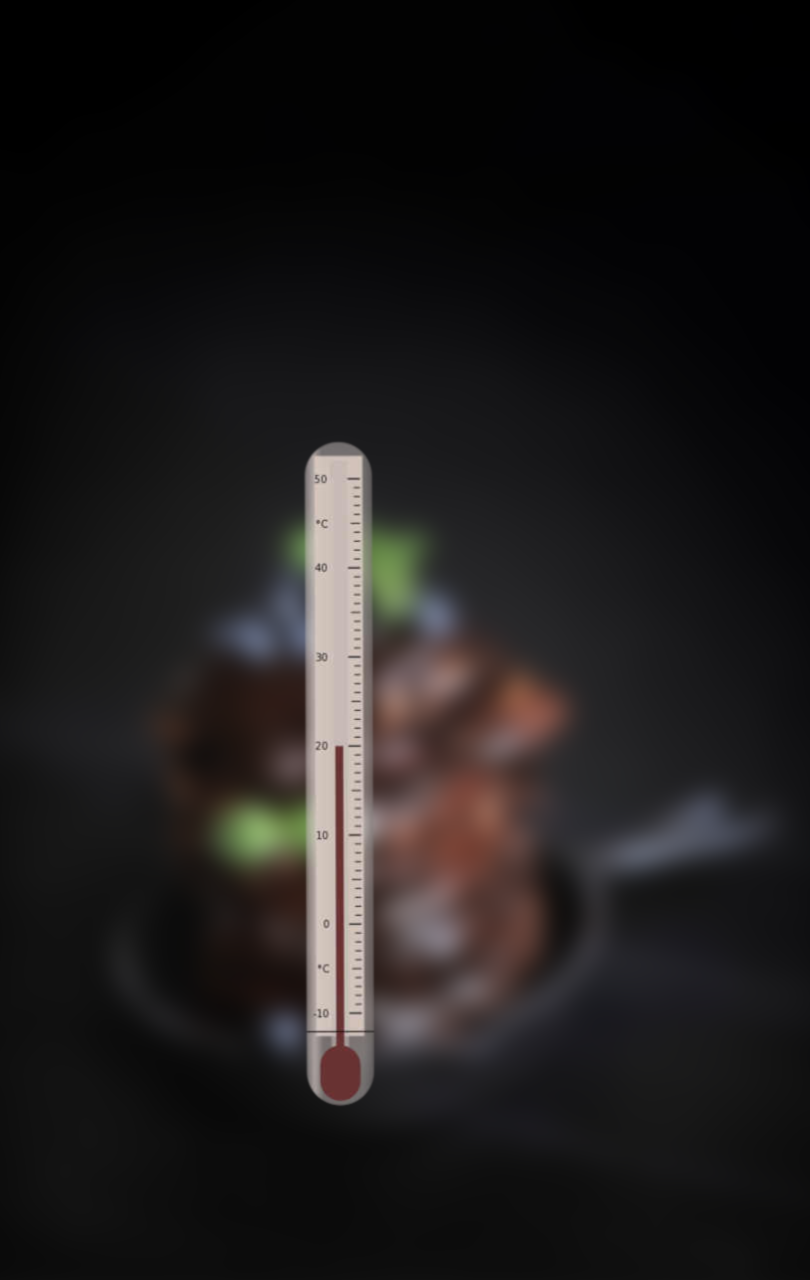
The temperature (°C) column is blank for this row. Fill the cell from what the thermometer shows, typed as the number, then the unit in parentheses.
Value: 20 (°C)
